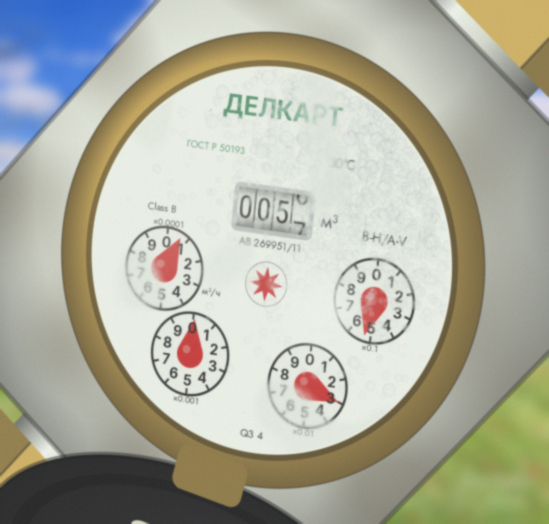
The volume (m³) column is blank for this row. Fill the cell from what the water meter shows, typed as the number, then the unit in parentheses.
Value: 56.5300 (m³)
